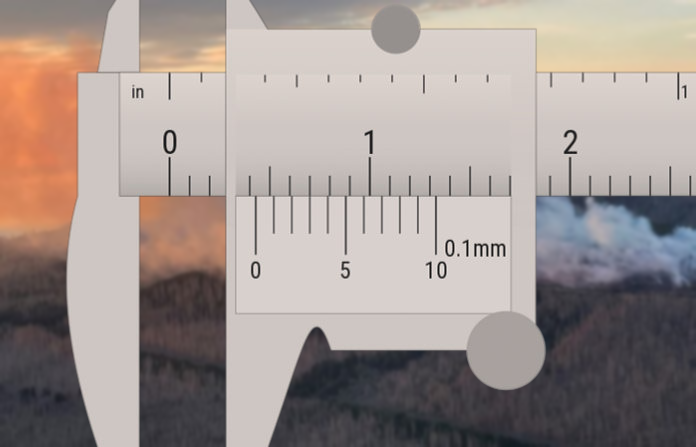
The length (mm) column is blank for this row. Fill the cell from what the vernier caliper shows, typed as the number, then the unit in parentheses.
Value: 4.3 (mm)
